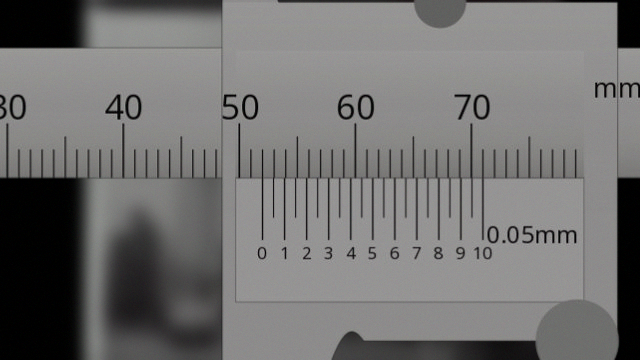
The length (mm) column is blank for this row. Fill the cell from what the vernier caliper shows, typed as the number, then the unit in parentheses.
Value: 52.0 (mm)
